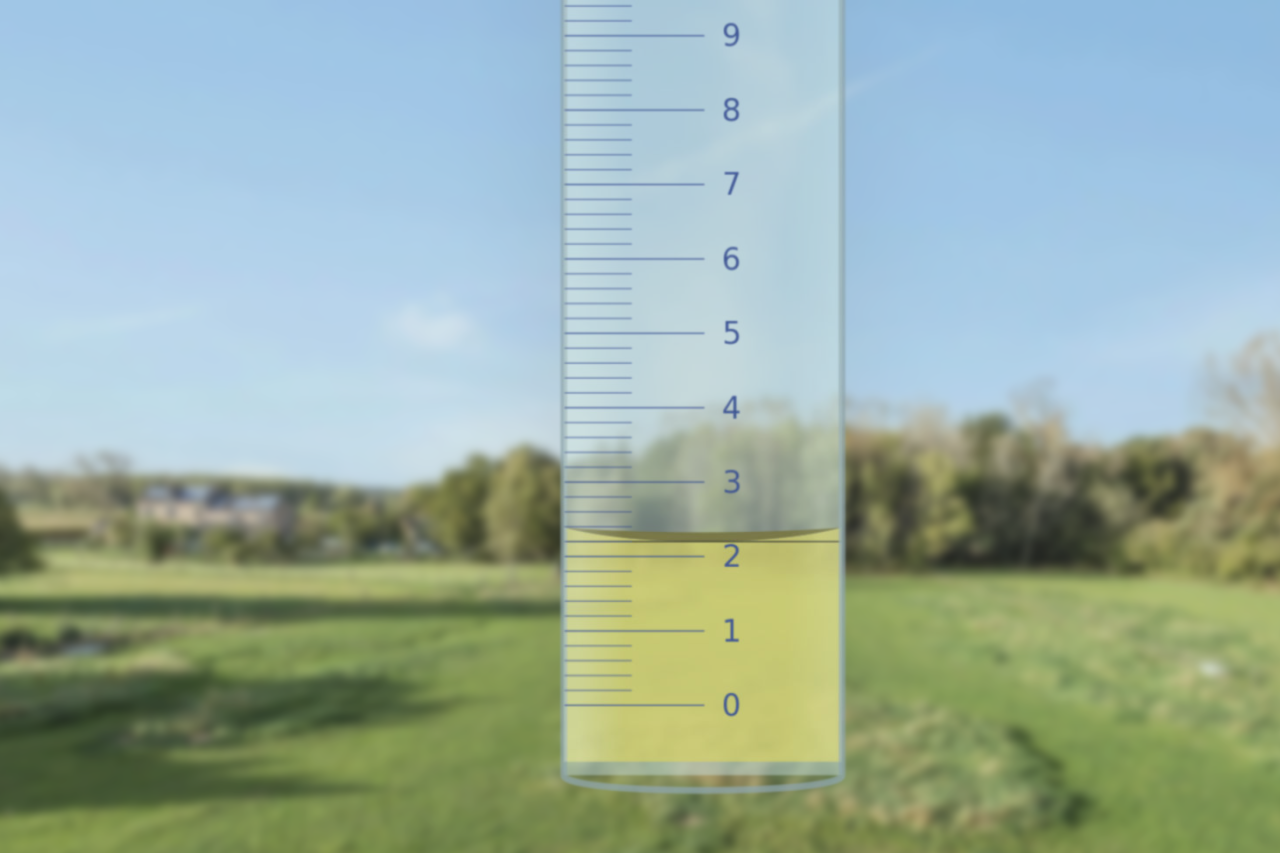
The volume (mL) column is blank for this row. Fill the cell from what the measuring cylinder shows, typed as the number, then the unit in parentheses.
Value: 2.2 (mL)
